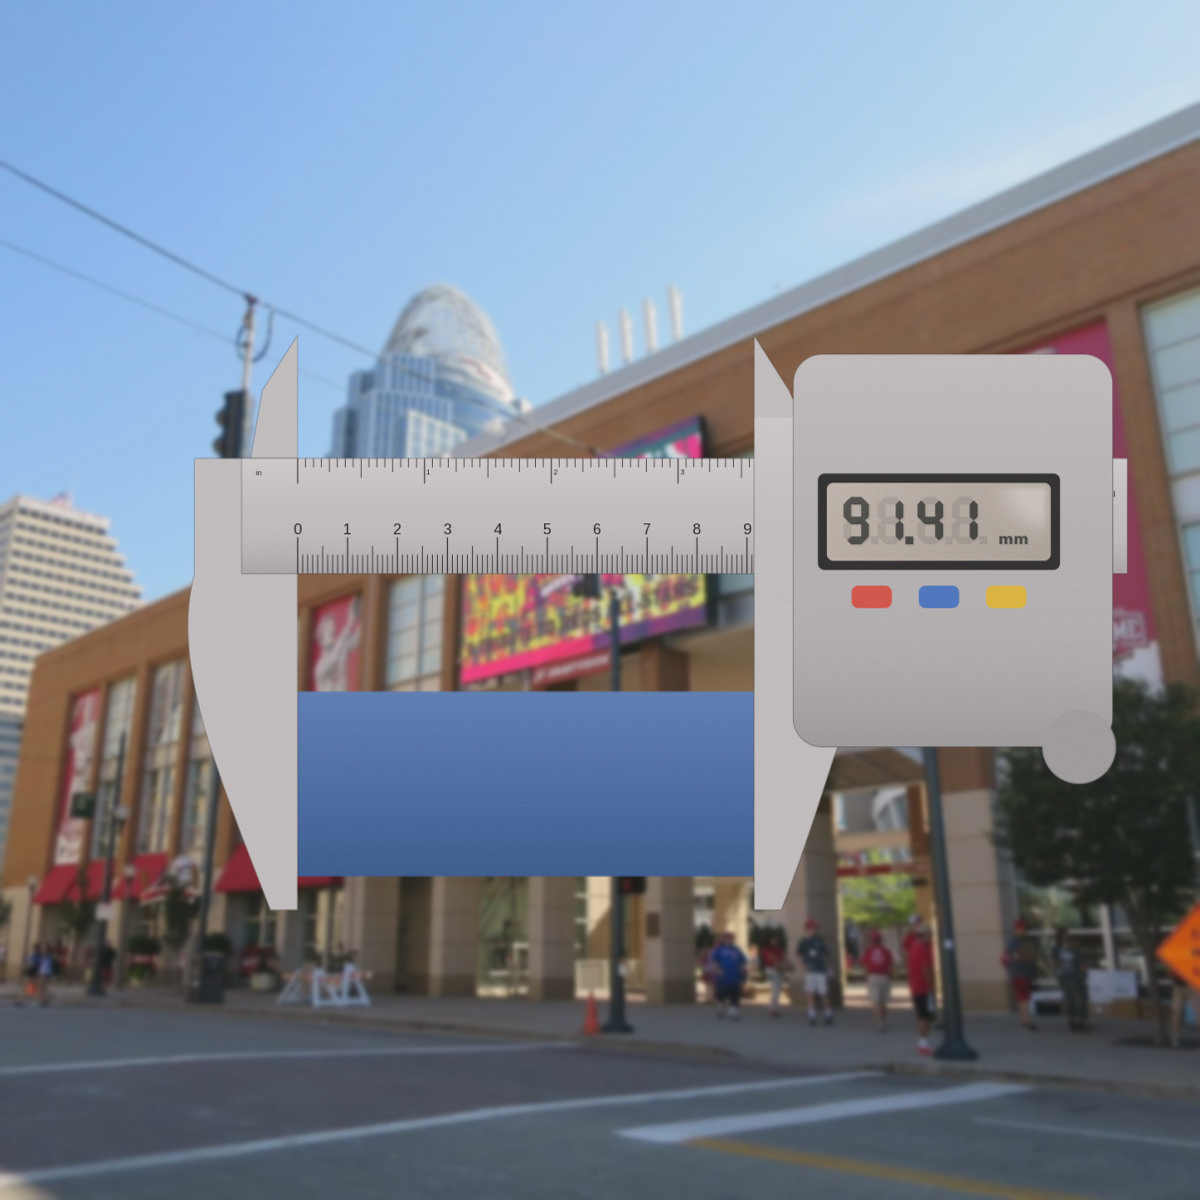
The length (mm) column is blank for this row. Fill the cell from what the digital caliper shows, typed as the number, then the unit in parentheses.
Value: 91.41 (mm)
